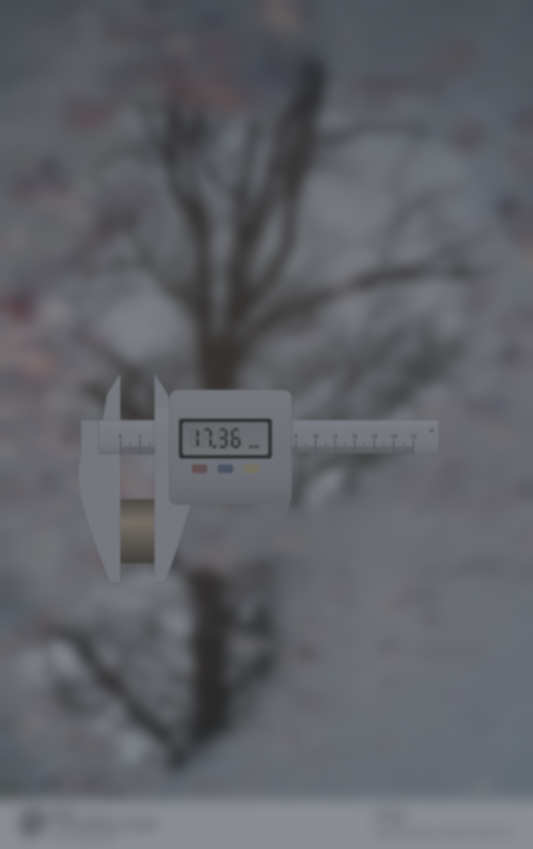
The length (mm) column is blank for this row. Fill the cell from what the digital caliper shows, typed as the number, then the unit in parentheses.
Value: 17.36 (mm)
